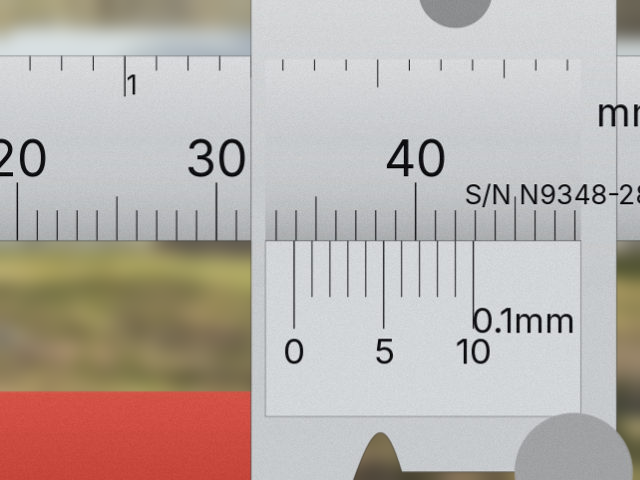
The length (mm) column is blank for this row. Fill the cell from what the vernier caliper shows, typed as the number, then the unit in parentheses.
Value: 33.9 (mm)
